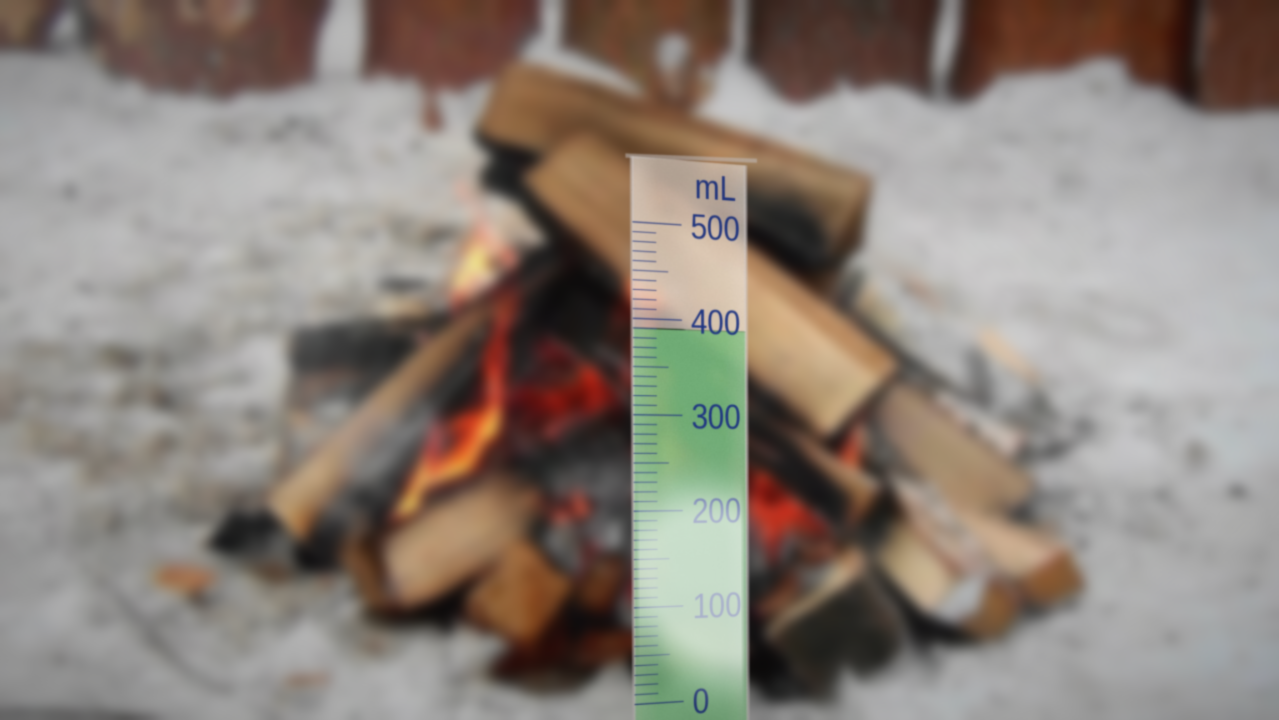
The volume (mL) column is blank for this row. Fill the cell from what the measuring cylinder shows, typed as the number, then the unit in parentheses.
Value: 390 (mL)
